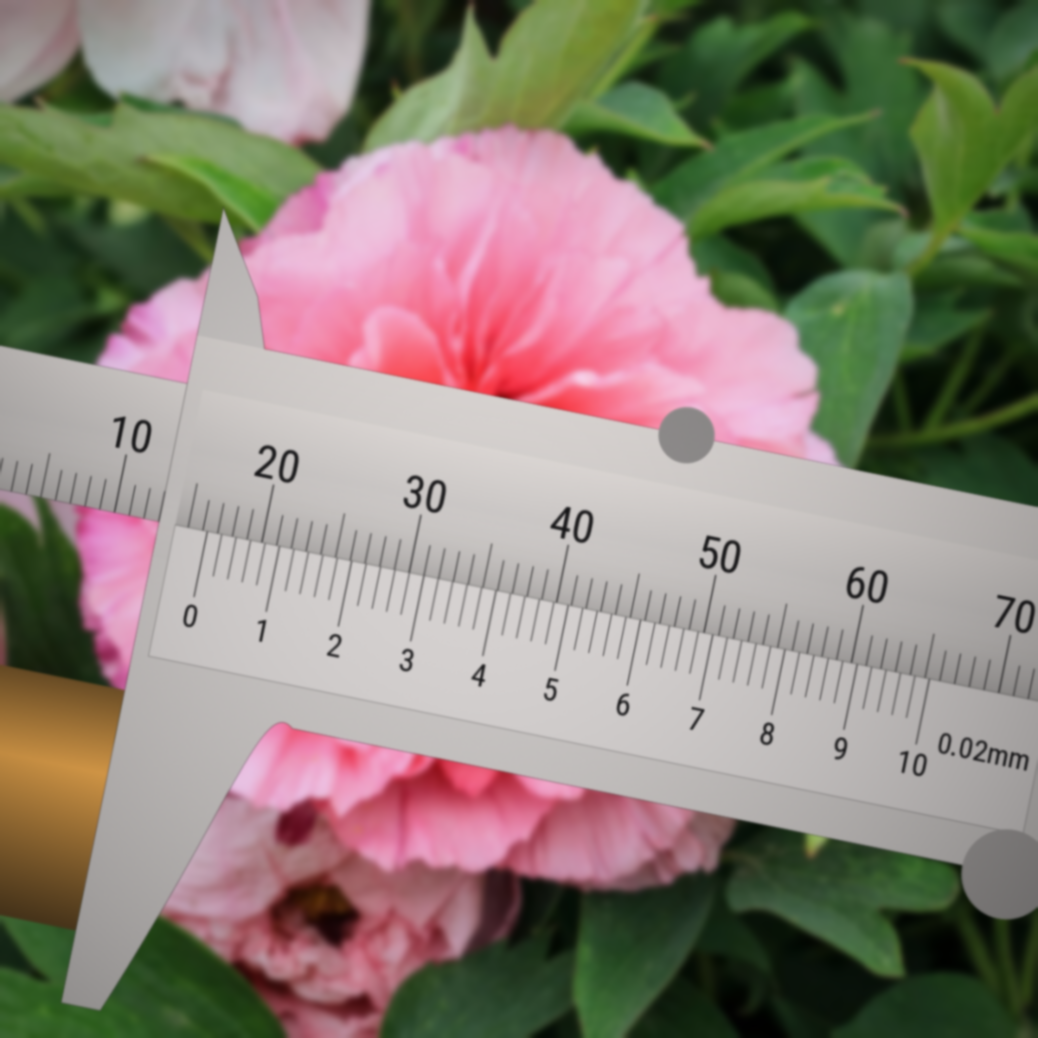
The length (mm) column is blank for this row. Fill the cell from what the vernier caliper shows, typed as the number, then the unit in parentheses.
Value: 16.3 (mm)
